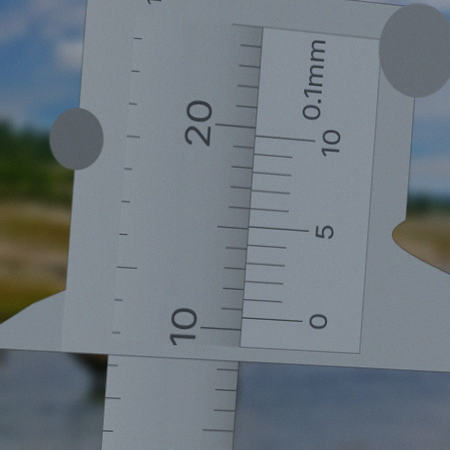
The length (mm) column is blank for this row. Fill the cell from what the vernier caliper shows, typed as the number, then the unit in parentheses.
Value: 10.6 (mm)
